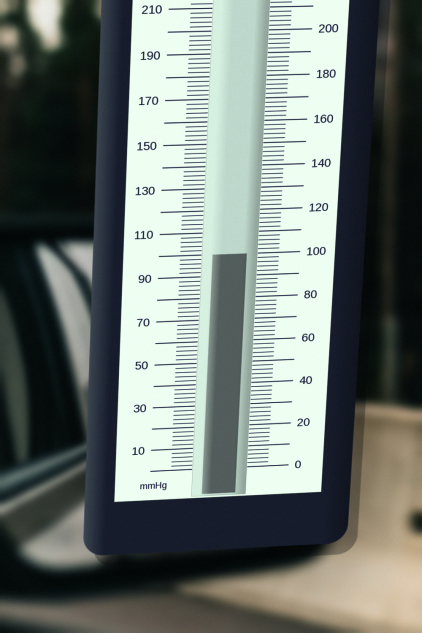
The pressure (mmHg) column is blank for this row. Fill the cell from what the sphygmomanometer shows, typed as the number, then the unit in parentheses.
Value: 100 (mmHg)
